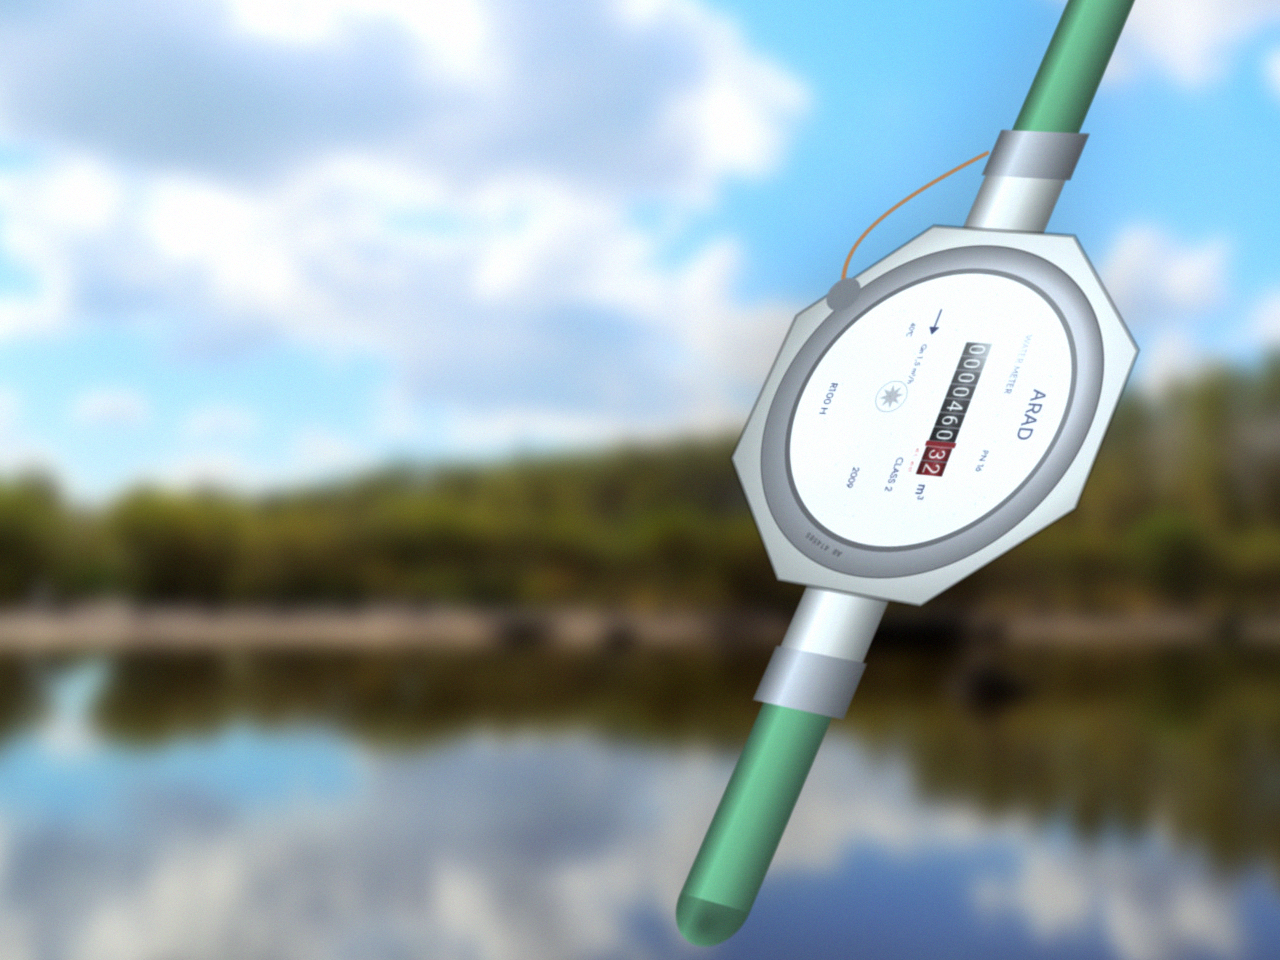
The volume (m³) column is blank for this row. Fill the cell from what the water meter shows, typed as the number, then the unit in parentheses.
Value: 460.32 (m³)
